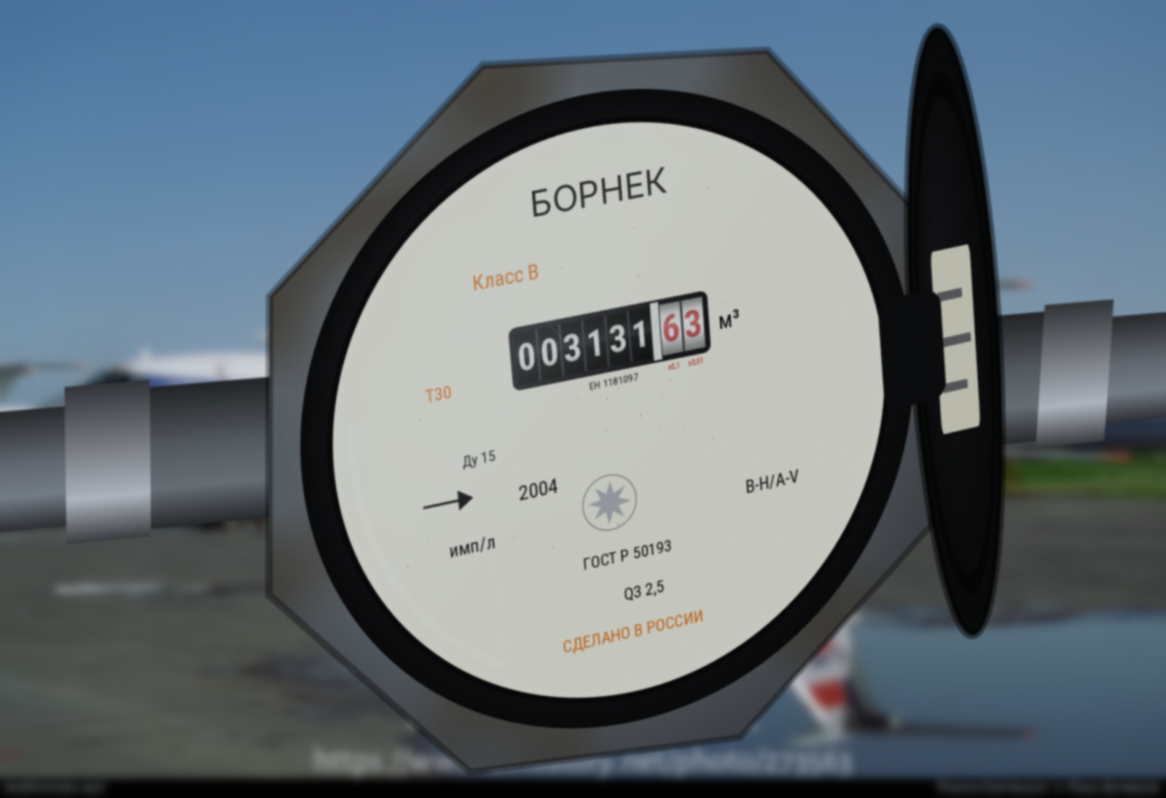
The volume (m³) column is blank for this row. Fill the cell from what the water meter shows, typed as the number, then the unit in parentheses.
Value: 3131.63 (m³)
